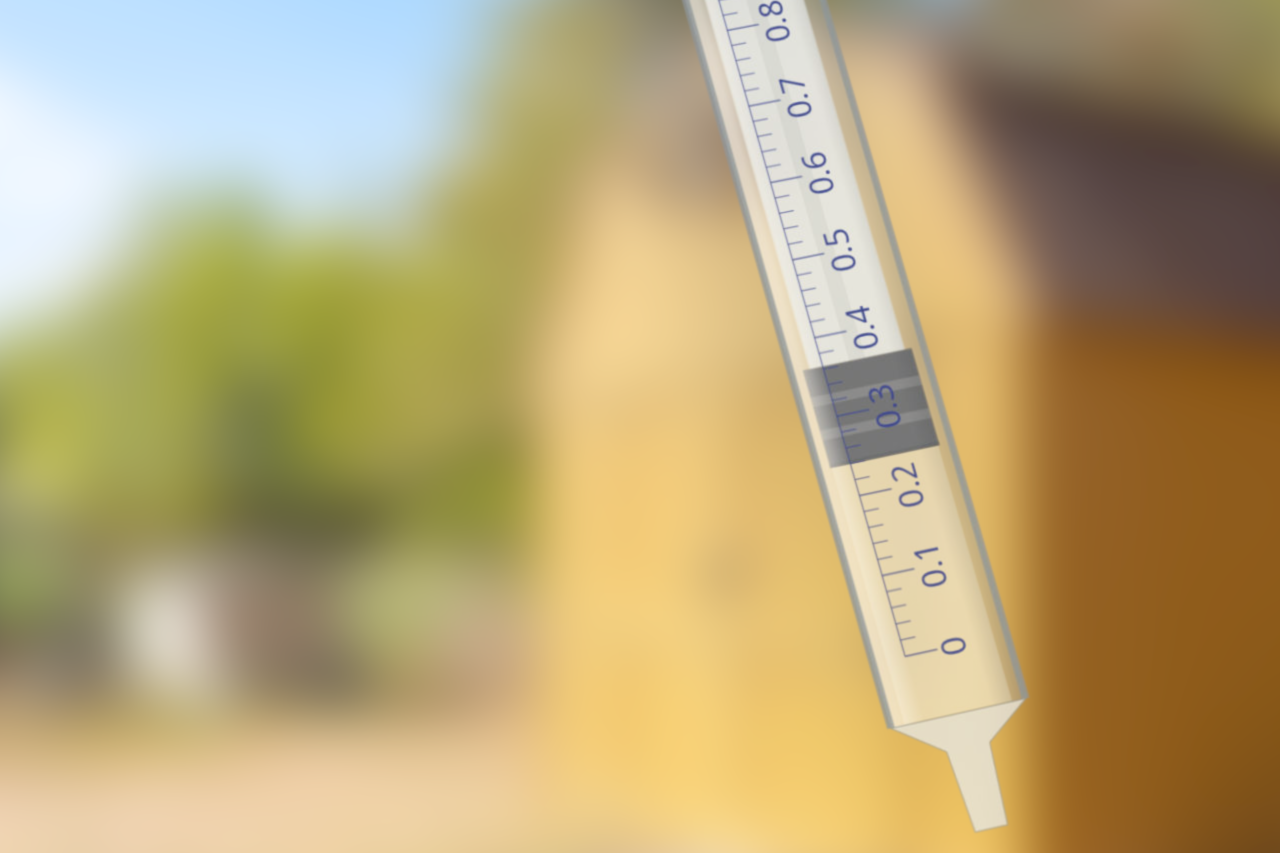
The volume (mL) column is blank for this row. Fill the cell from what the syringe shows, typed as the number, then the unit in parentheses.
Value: 0.24 (mL)
